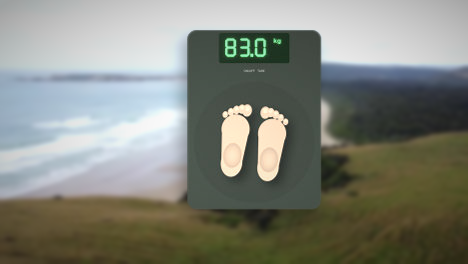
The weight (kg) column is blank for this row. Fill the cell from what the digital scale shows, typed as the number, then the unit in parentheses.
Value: 83.0 (kg)
